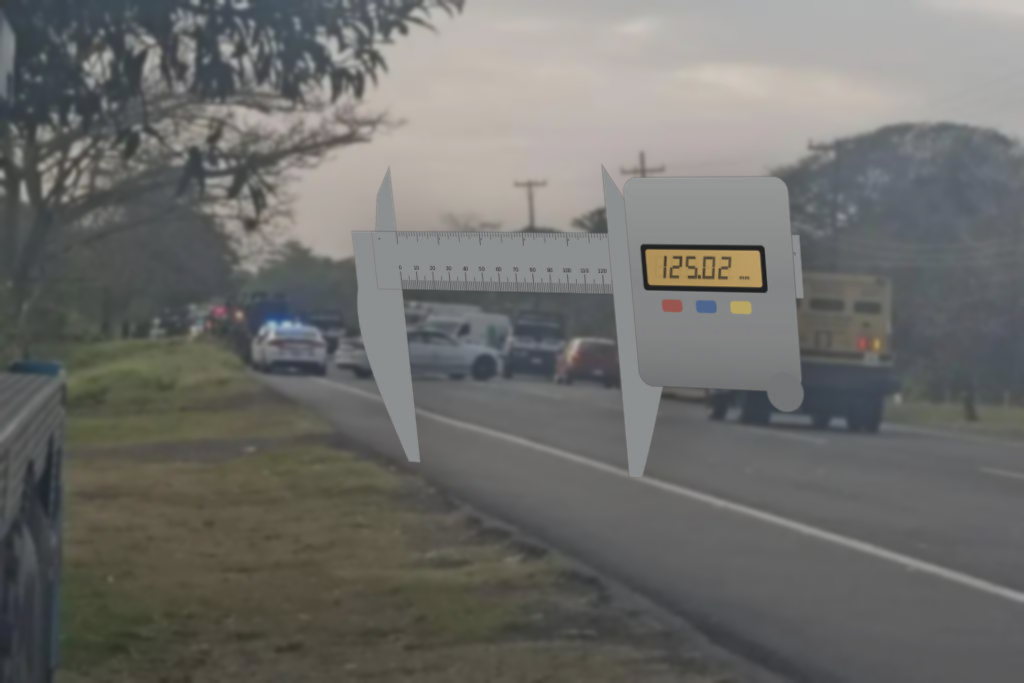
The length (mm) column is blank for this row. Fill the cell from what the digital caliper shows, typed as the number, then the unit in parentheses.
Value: 125.02 (mm)
